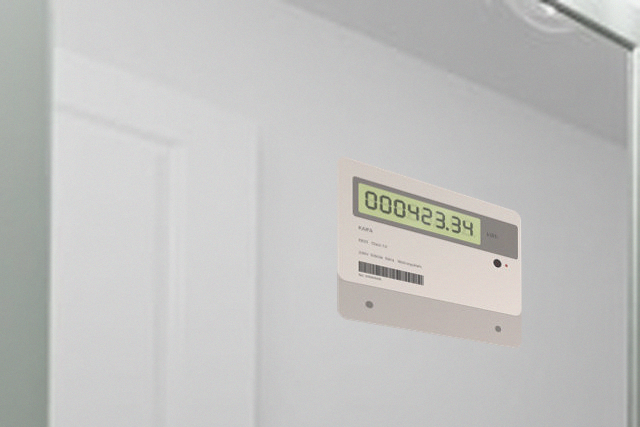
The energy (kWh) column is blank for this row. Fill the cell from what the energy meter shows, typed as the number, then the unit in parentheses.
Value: 423.34 (kWh)
